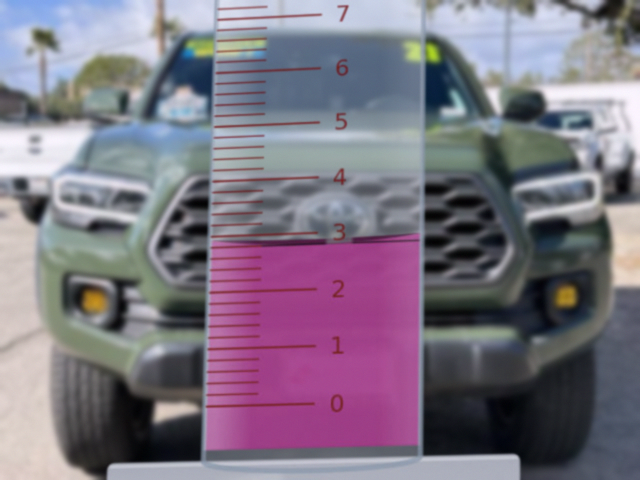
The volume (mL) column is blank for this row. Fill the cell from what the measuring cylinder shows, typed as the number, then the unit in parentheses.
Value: 2.8 (mL)
